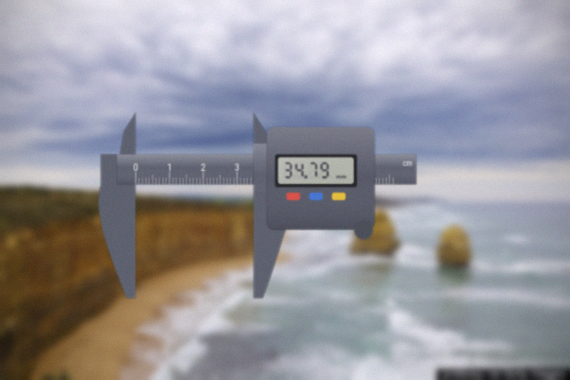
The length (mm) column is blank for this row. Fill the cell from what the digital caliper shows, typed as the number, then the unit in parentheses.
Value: 34.79 (mm)
